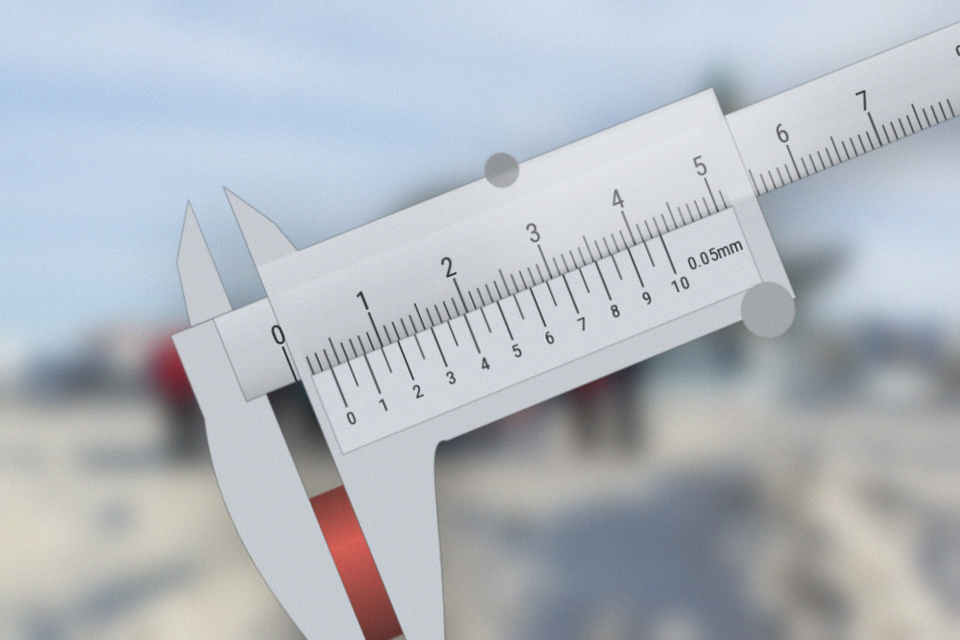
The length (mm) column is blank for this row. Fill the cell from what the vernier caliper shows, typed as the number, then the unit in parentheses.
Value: 4.0 (mm)
